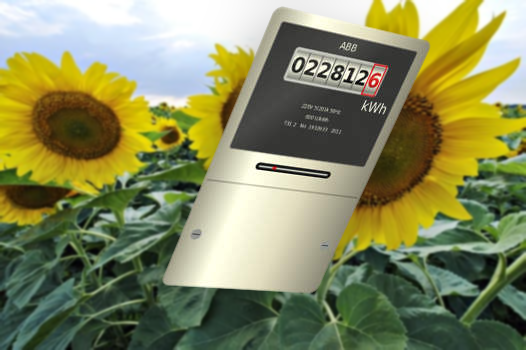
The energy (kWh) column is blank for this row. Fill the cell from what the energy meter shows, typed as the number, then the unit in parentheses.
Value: 22812.6 (kWh)
